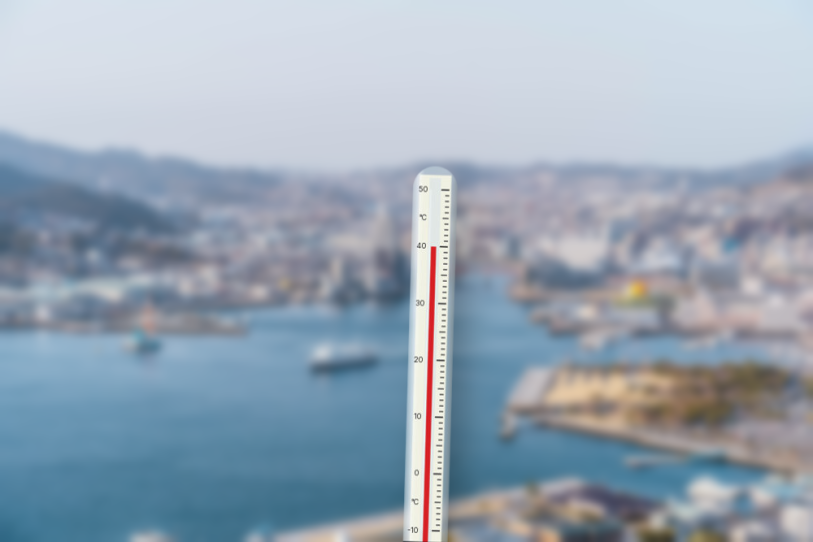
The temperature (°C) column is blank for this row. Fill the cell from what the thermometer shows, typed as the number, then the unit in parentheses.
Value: 40 (°C)
